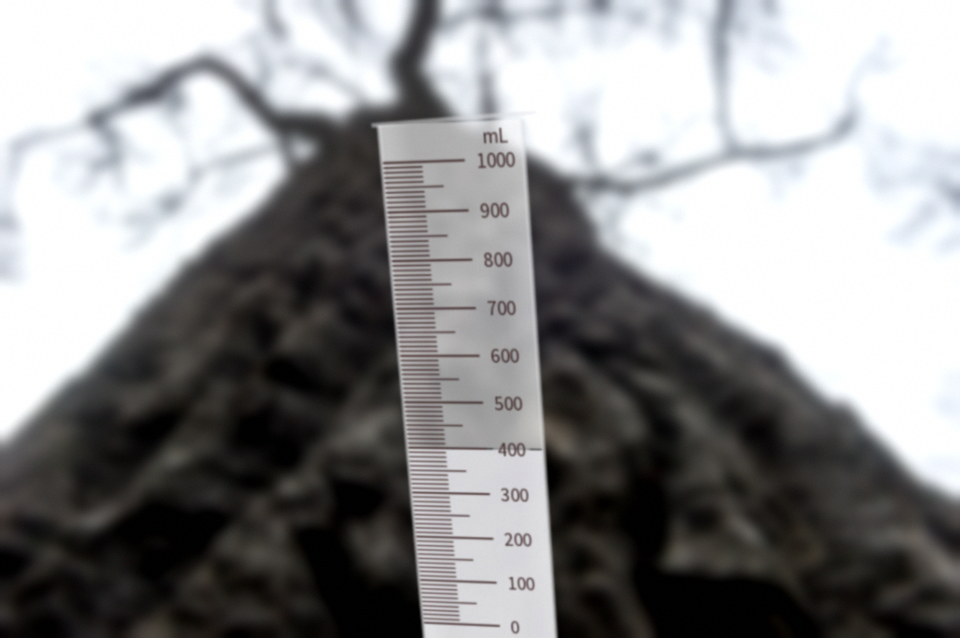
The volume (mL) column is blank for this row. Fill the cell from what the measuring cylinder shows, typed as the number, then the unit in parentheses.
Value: 400 (mL)
